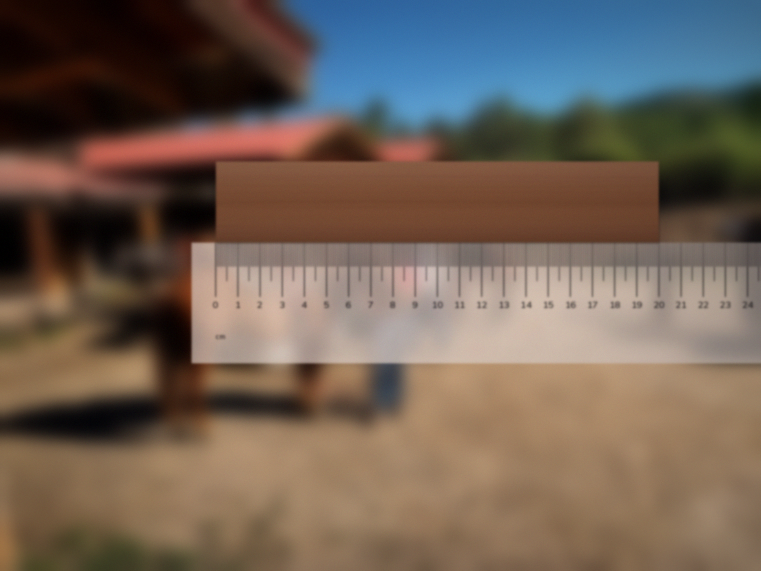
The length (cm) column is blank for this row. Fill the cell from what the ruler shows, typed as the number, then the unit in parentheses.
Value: 20 (cm)
